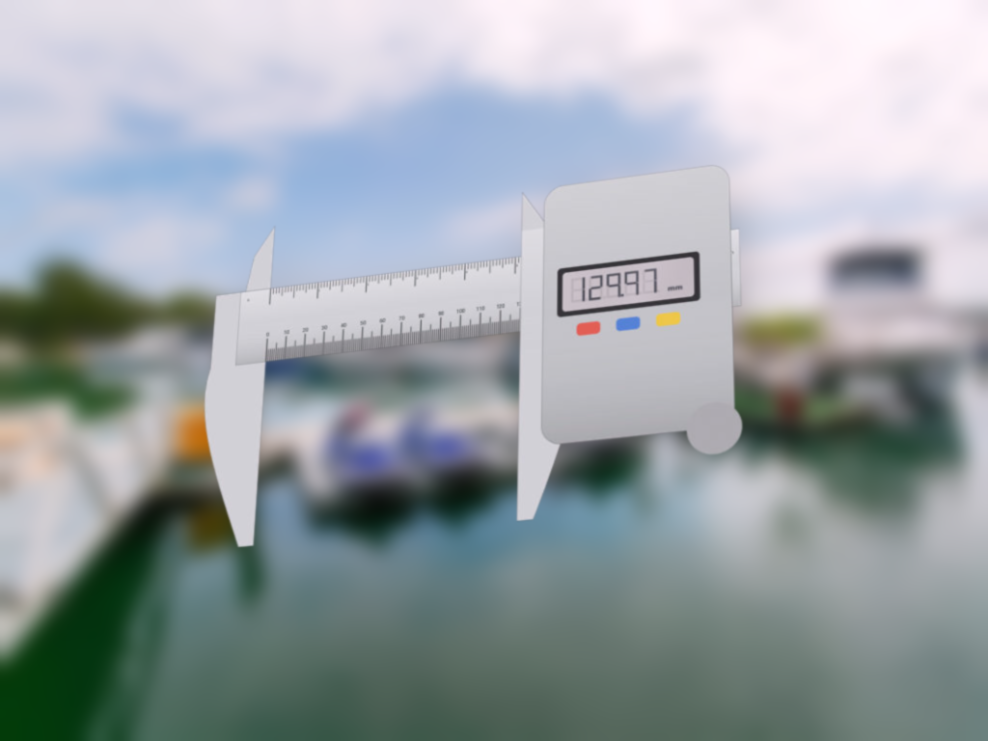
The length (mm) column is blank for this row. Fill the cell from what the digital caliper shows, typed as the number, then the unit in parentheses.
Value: 129.97 (mm)
